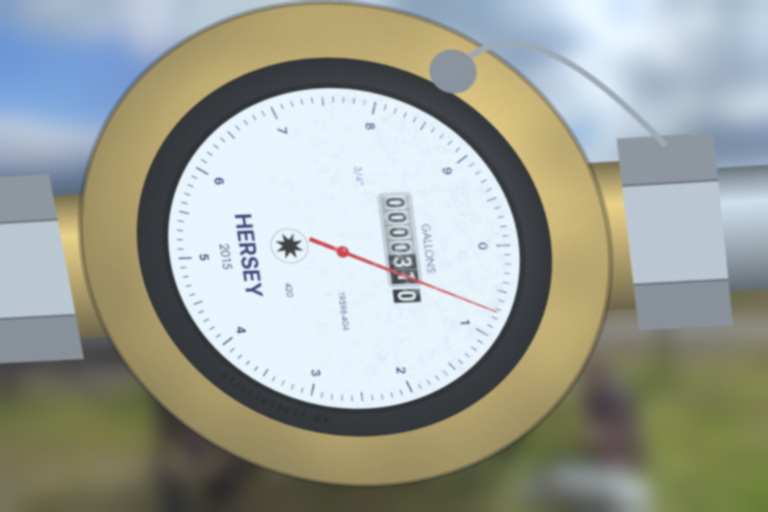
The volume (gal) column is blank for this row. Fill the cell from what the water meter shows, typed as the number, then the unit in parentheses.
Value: 310.7 (gal)
